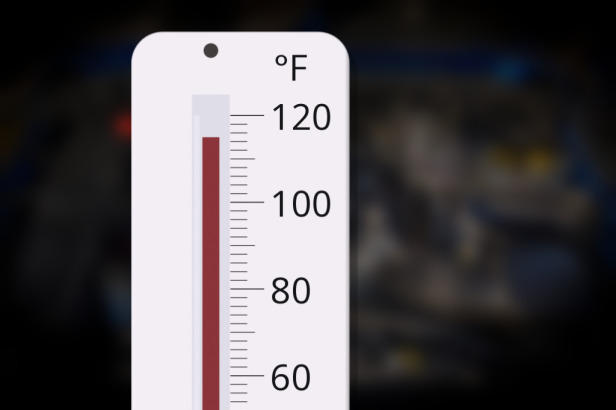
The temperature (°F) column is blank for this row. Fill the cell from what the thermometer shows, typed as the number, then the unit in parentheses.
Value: 115 (°F)
